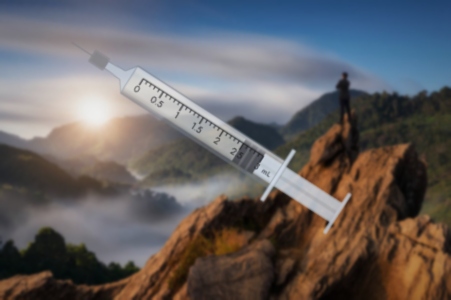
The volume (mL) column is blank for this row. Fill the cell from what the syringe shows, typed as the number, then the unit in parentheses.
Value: 2.5 (mL)
